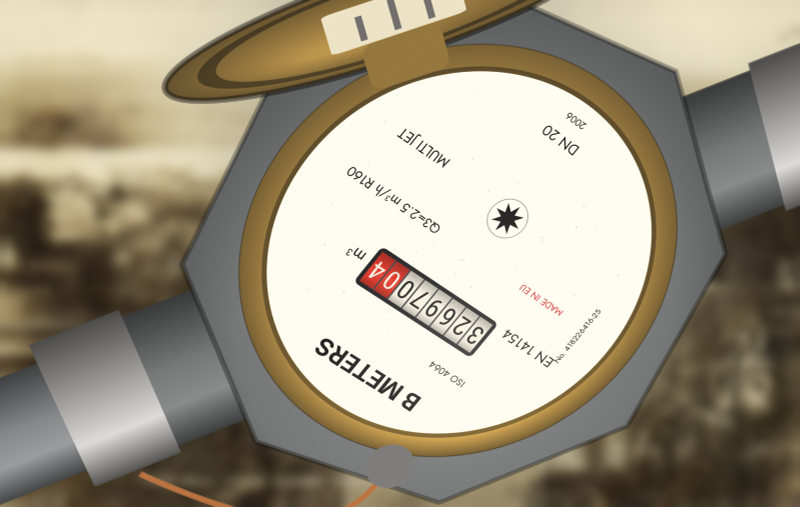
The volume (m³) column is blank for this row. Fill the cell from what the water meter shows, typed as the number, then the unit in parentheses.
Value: 326970.04 (m³)
